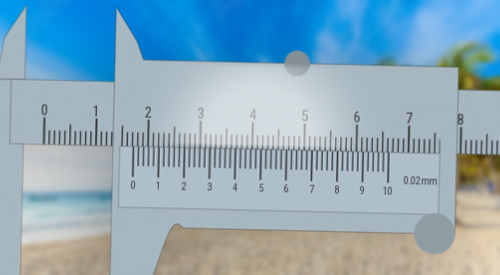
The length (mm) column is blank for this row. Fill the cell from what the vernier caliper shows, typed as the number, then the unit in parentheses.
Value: 17.2 (mm)
